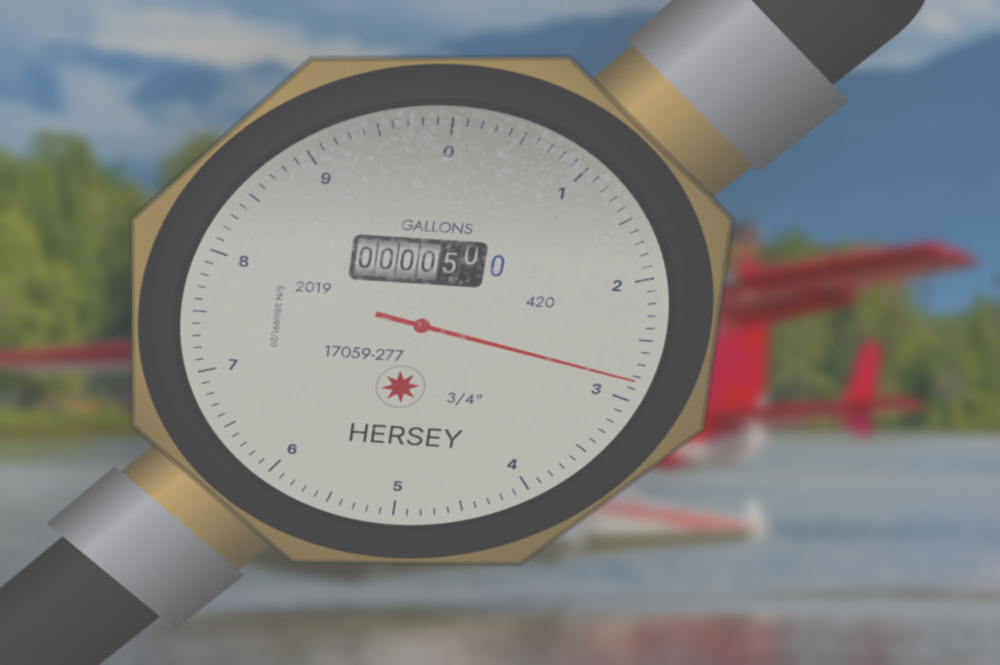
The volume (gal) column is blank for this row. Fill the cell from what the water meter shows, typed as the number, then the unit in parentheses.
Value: 502.8 (gal)
